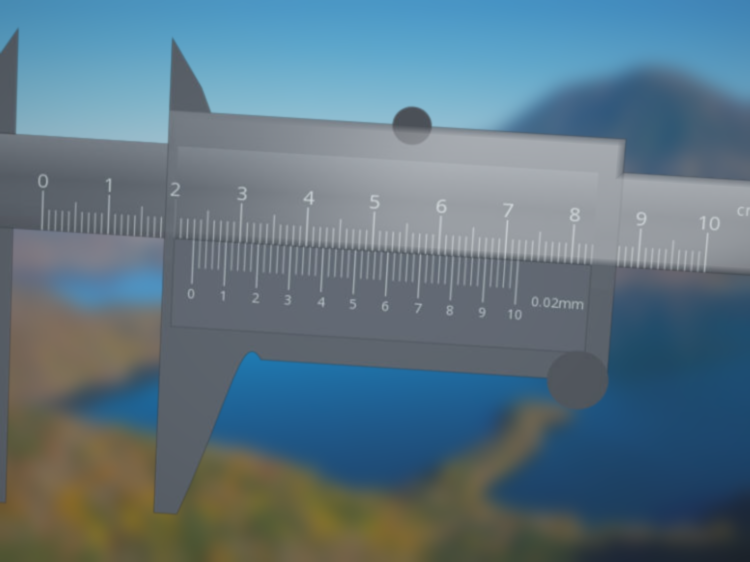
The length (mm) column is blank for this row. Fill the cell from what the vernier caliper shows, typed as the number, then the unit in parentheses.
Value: 23.0 (mm)
